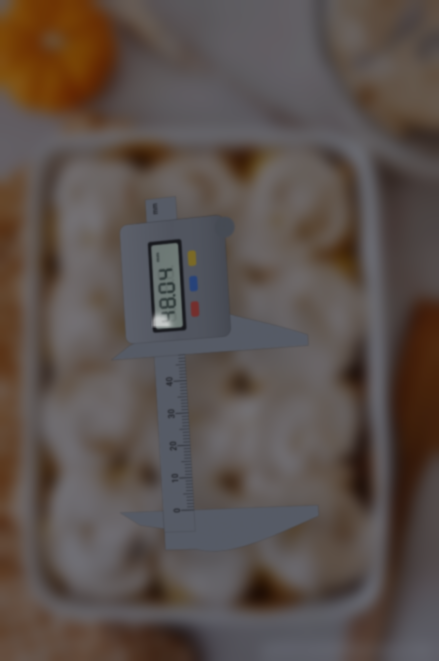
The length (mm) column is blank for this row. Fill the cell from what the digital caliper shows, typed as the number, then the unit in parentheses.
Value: 48.04 (mm)
